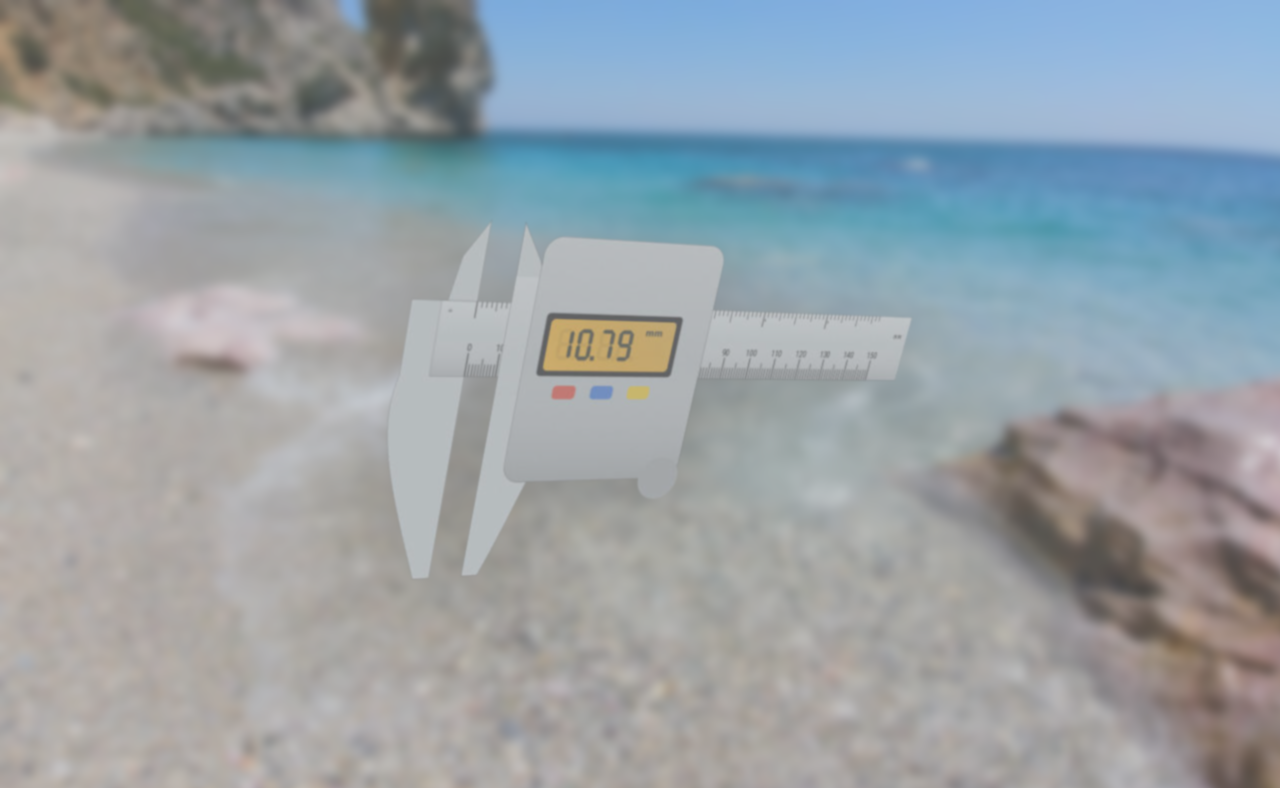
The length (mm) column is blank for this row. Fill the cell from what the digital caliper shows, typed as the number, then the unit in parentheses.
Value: 10.79 (mm)
